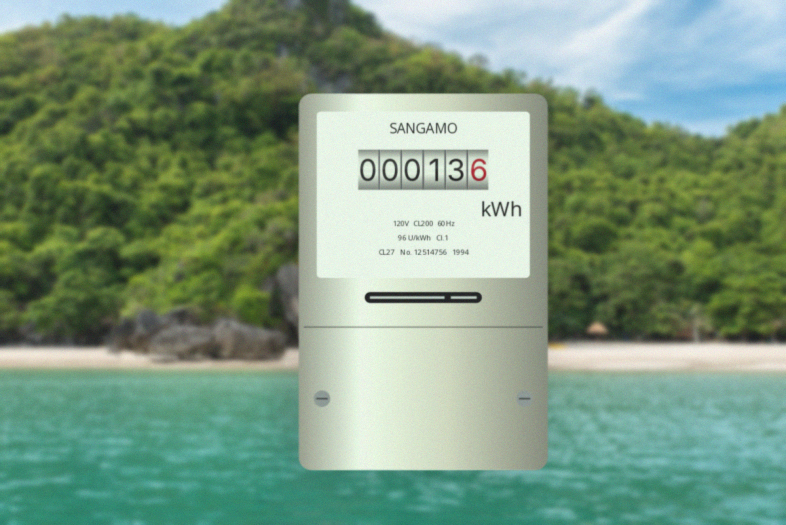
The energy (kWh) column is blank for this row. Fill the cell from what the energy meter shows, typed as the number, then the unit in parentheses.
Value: 13.6 (kWh)
